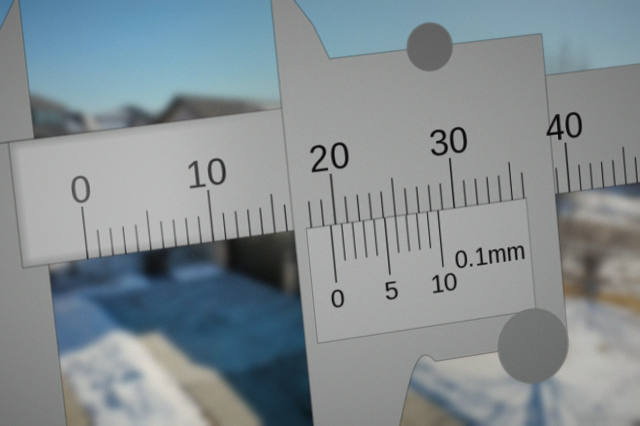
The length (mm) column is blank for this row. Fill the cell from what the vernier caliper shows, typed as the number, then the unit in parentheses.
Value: 19.6 (mm)
